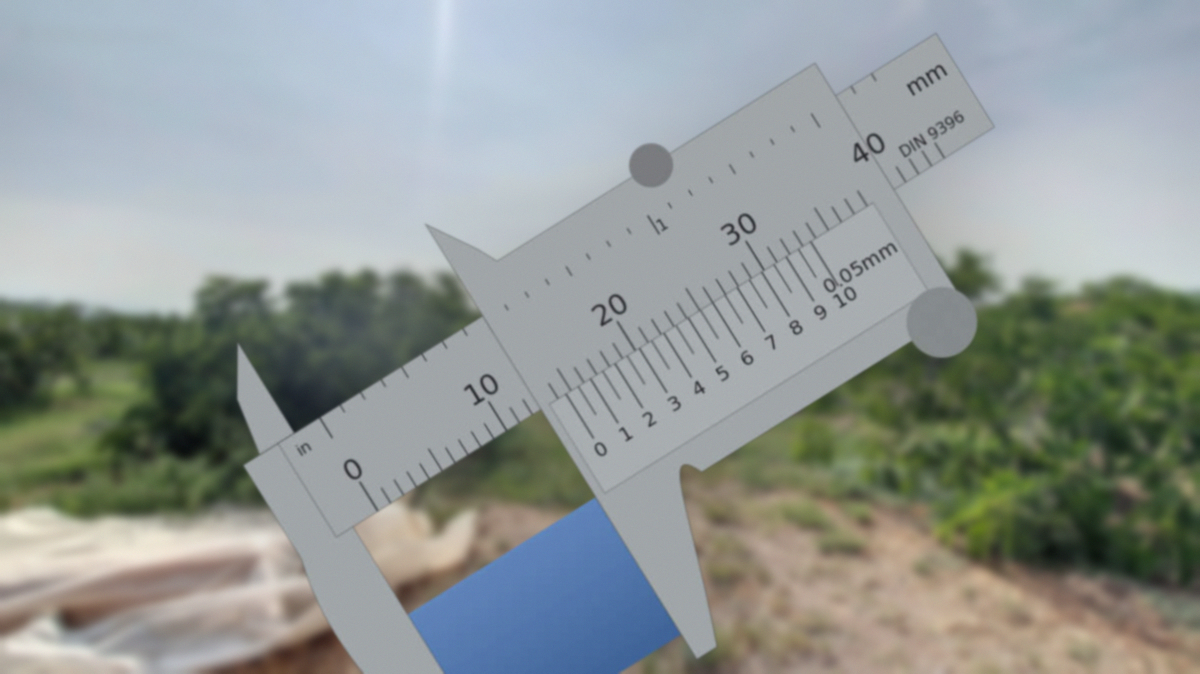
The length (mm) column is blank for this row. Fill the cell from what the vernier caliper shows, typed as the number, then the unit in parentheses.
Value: 14.6 (mm)
